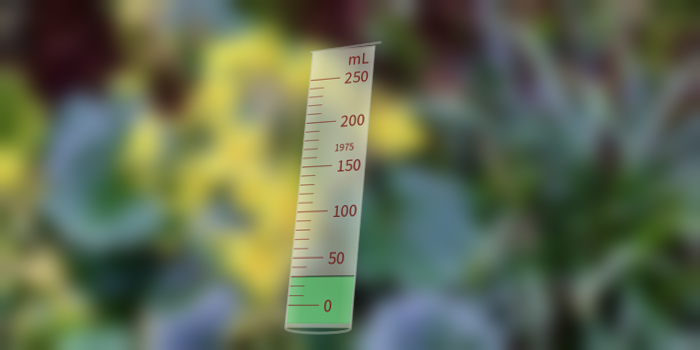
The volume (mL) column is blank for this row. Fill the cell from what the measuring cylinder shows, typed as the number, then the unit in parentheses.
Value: 30 (mL)
